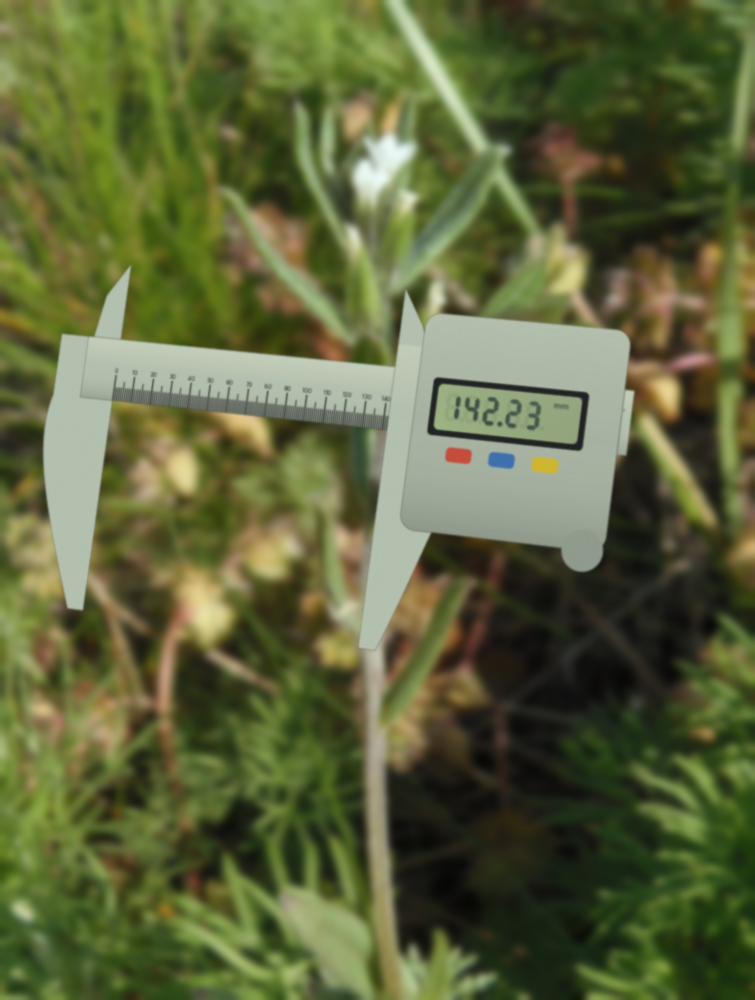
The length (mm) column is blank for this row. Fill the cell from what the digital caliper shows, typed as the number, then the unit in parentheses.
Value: 142.23 (mm)
